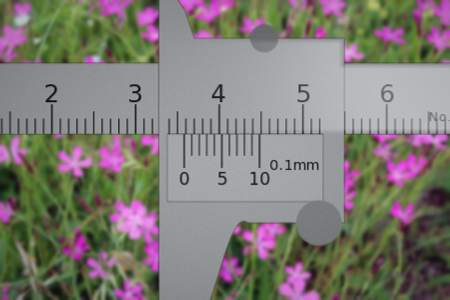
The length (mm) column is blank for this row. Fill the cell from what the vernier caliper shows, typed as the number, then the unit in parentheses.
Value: 35.8 (mm)
